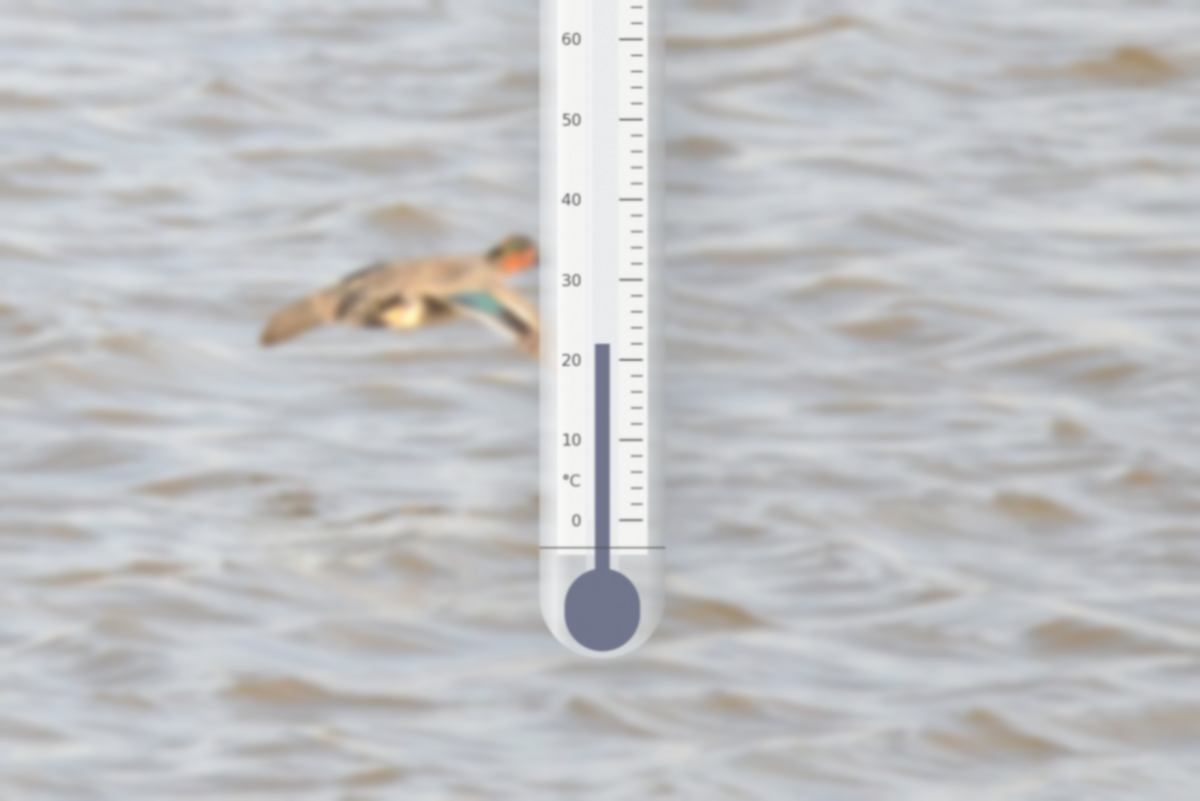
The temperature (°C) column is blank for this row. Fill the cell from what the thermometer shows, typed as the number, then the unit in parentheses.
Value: 22 (°C)
